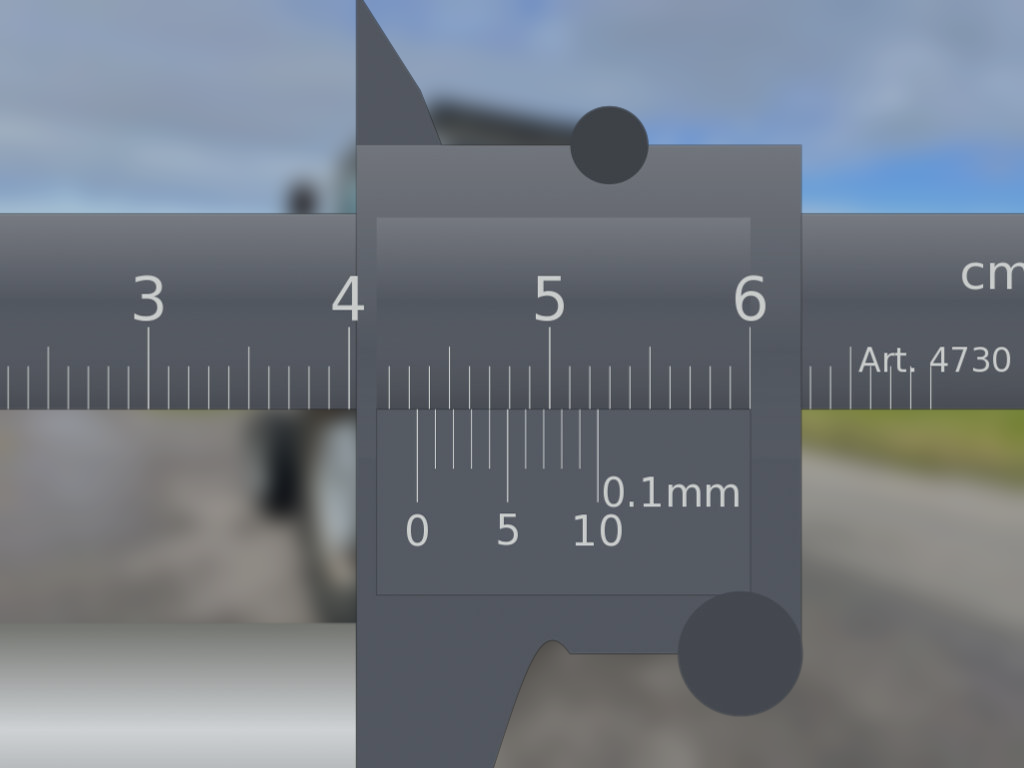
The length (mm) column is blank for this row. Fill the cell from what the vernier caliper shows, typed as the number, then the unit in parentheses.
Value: 43.4 (mm)
